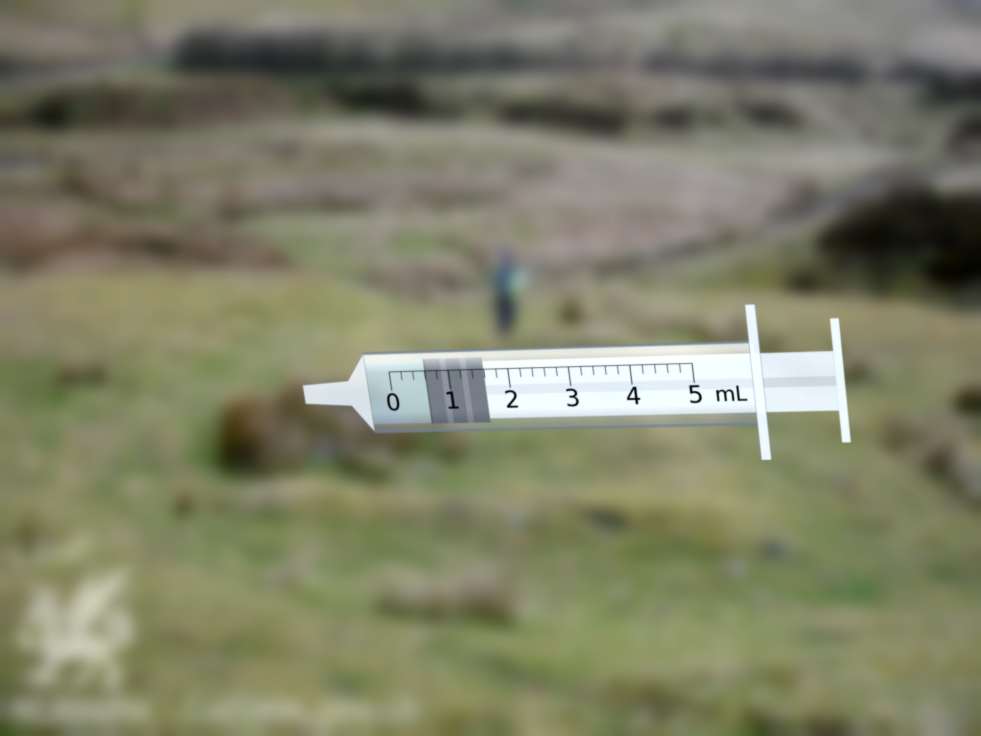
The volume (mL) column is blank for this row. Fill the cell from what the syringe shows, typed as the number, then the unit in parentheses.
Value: 0.6 (mL)
